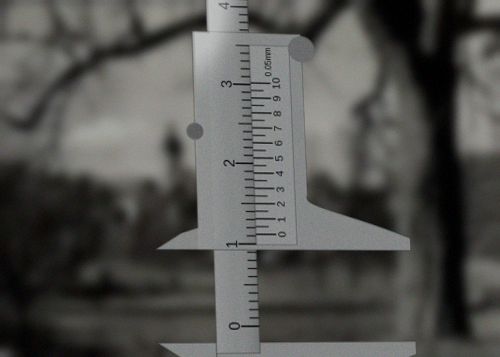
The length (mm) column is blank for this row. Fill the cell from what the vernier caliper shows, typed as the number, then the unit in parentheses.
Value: 11.2 (mm)
